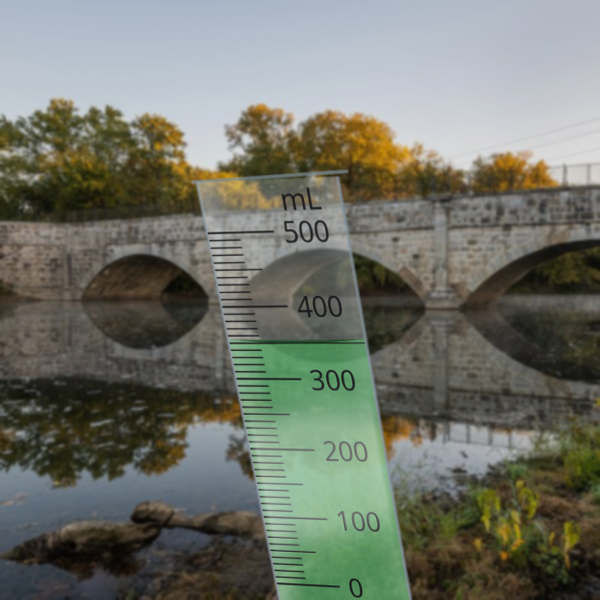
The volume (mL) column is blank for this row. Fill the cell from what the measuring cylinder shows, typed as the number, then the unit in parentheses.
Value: 350 (mL)
